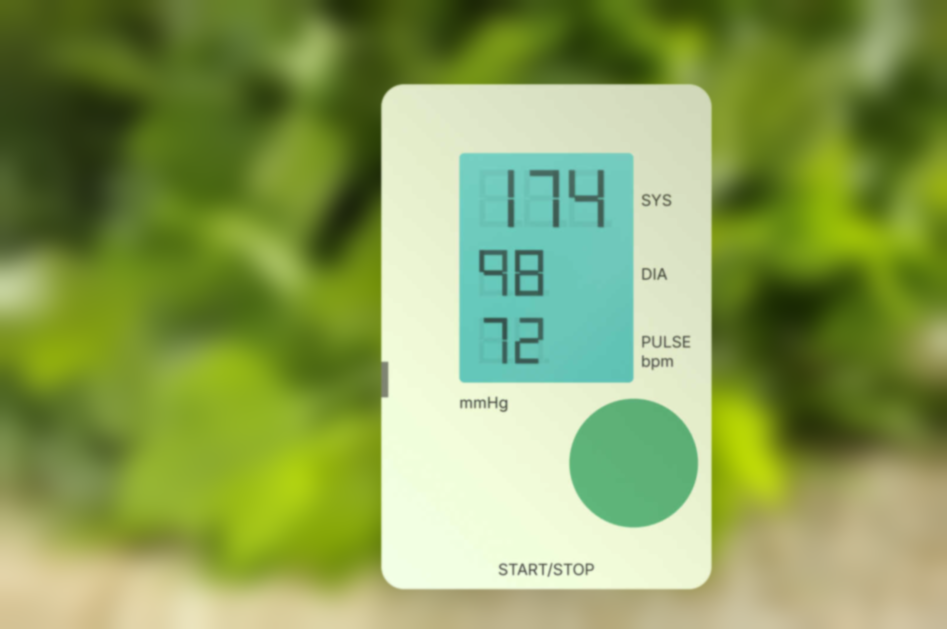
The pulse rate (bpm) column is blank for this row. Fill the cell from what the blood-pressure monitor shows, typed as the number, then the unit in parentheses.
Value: 72 (bpm)
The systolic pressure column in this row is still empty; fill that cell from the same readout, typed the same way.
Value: 174 (mmHg)
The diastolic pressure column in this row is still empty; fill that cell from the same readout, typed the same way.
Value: 98 (mmHg)
